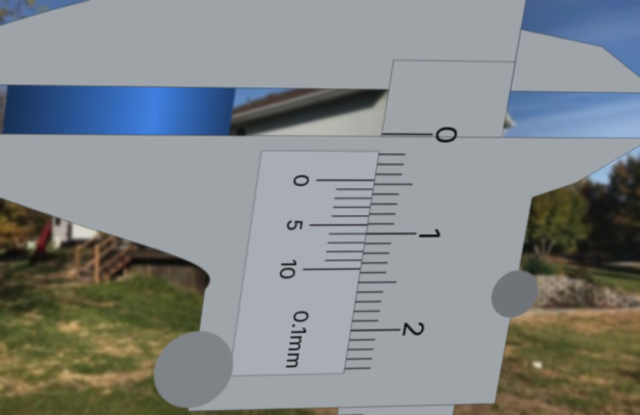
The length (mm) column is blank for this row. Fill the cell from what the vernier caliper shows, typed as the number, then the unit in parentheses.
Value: 4.6 (mm)
